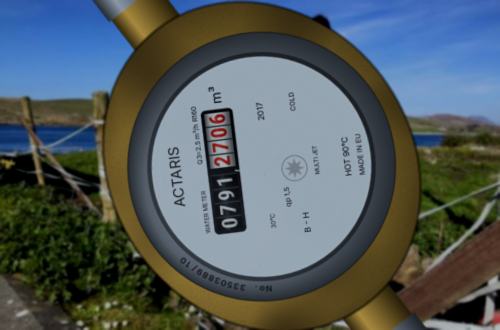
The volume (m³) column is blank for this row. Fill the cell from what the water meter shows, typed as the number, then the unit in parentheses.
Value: 791.2706 (m³)
